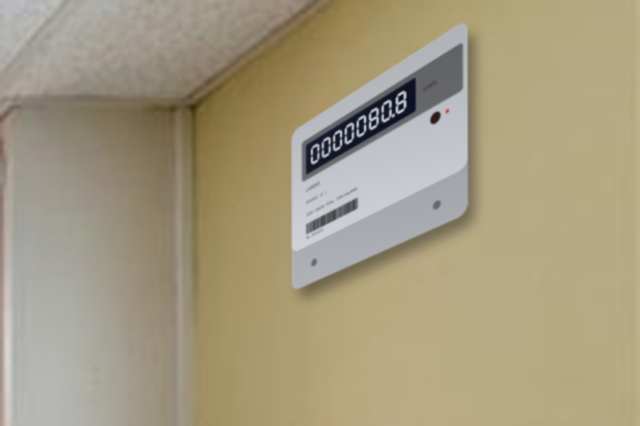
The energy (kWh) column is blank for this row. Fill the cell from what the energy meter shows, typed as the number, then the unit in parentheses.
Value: 80.8 (kWh)
